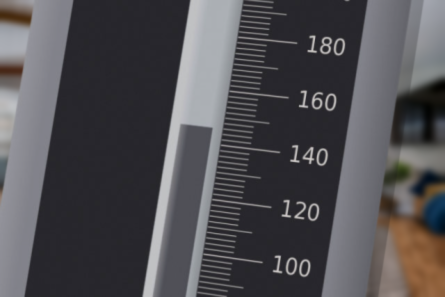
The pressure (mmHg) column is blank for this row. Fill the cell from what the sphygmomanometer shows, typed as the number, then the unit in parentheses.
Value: 146 (mmHg)
